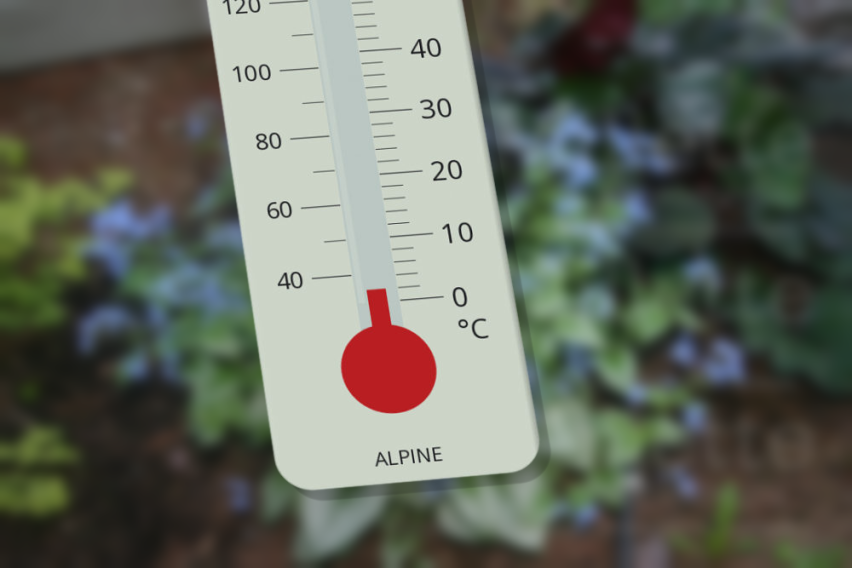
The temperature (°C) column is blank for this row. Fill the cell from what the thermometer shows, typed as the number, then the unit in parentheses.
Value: 2 (°C)
